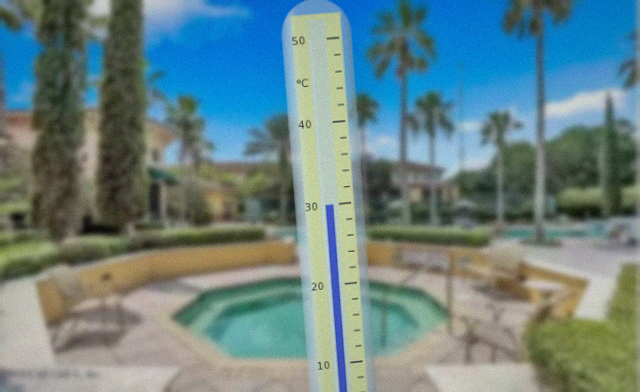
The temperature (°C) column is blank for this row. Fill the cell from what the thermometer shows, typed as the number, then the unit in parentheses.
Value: 30 (°C)
